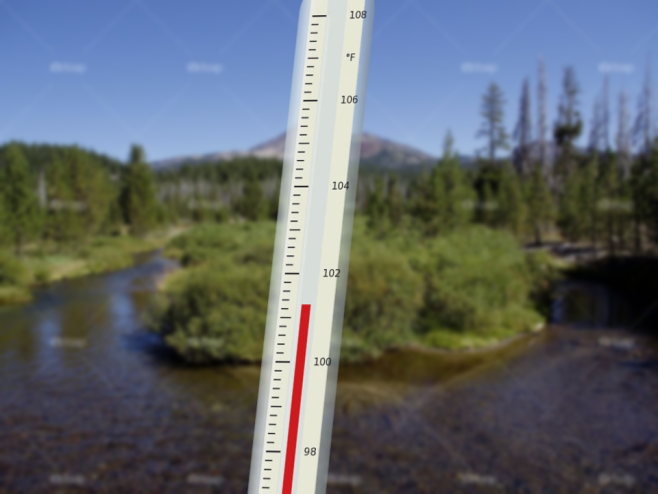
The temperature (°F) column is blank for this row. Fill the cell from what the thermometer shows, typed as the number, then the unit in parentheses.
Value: 101.3 (°F)
